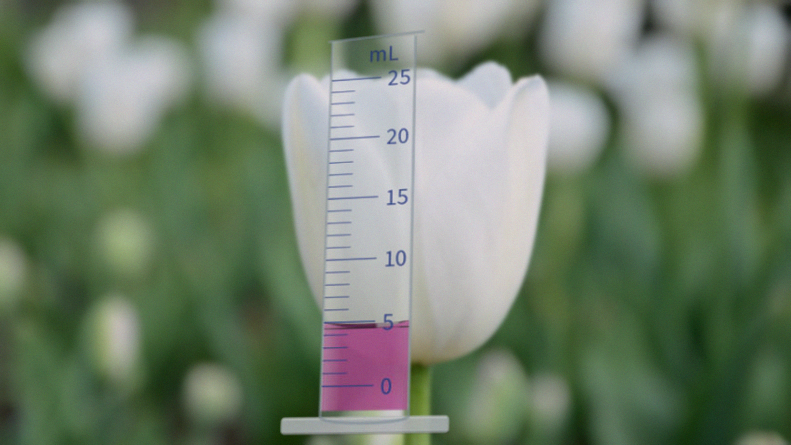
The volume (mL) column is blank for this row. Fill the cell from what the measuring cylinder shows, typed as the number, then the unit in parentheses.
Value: 4.5 (mL)
